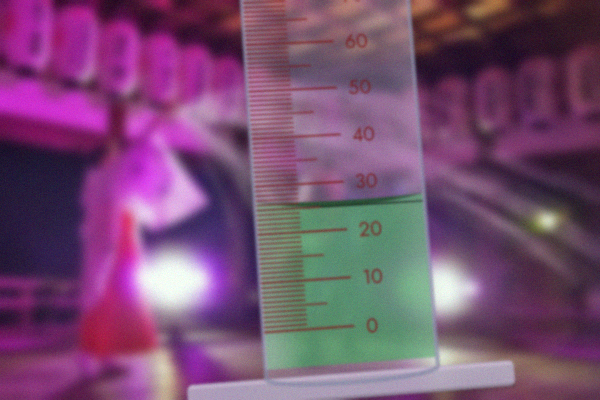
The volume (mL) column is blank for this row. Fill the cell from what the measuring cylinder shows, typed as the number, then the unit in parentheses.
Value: 25 (mL)
